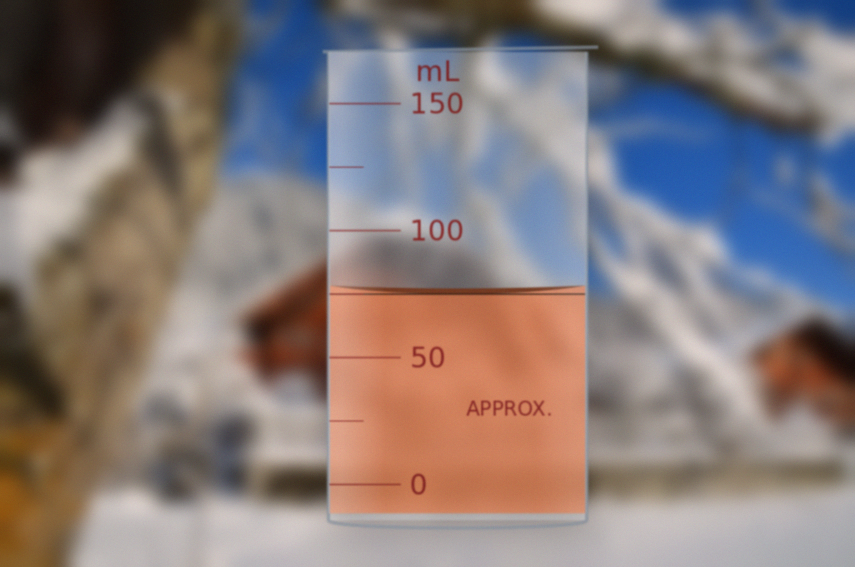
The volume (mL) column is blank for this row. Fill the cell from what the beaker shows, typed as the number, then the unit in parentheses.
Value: 75 (mL)
